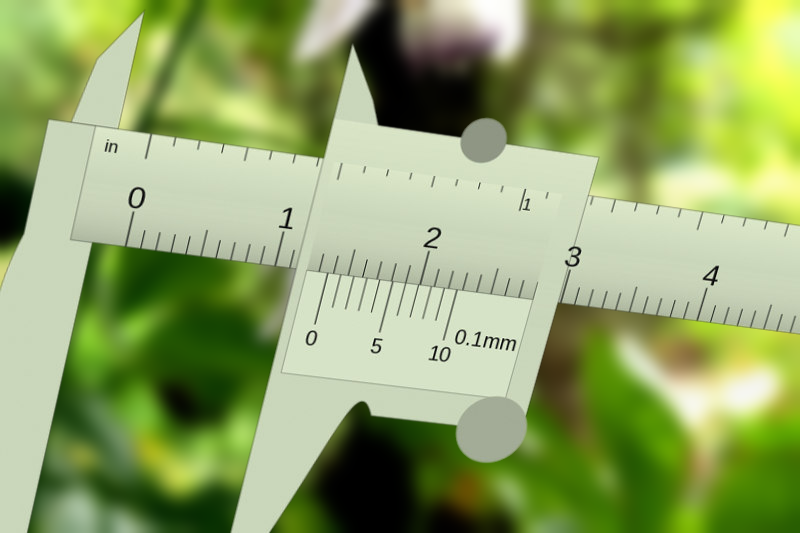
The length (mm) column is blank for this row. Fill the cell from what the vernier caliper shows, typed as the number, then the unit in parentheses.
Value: 13.6 (mm)
